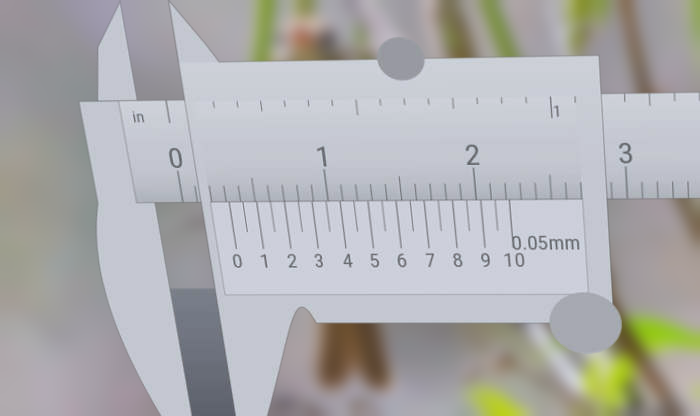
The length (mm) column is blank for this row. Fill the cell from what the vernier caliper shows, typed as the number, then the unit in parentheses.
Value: 3.2 (mm)
